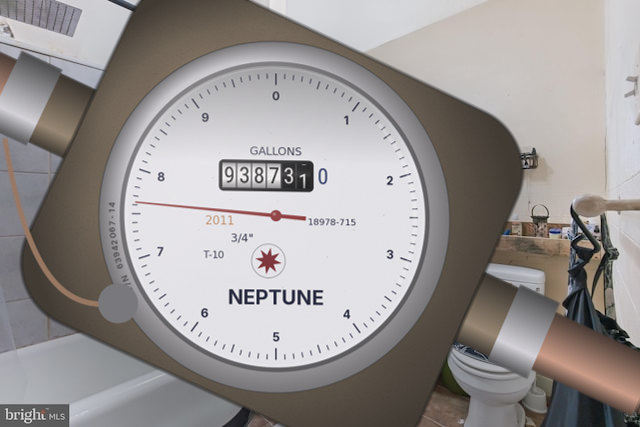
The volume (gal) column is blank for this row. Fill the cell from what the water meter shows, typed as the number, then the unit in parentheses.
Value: 9387307.6 (gal)
